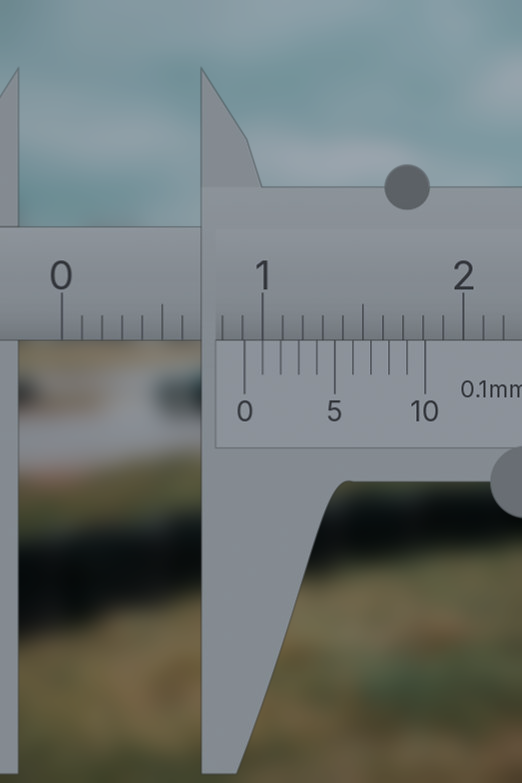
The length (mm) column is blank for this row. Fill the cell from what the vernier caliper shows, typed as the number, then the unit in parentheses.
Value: 9.1 (mm)
